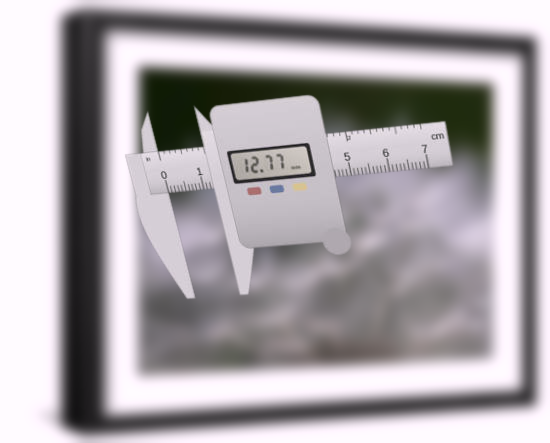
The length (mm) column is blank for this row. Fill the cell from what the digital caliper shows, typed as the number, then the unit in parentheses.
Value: 12.77 (mm)
